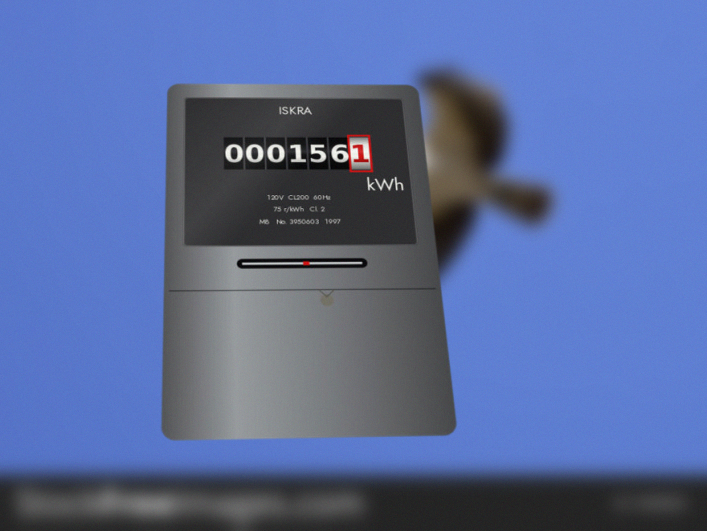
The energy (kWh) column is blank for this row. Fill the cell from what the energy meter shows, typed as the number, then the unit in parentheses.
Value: 156.1 (kWh)
